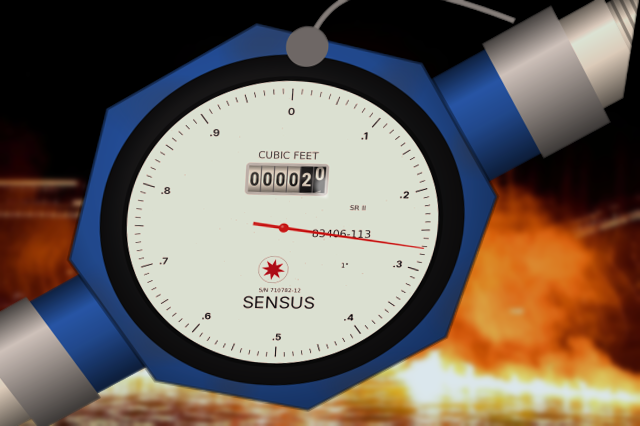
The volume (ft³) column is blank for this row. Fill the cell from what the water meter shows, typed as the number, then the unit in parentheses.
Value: 20.27 (ft³)
